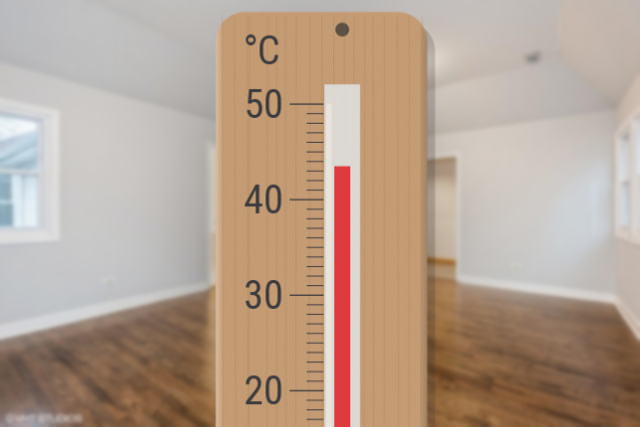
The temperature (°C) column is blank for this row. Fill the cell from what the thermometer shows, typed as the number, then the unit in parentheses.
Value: 43.5 (°C)
